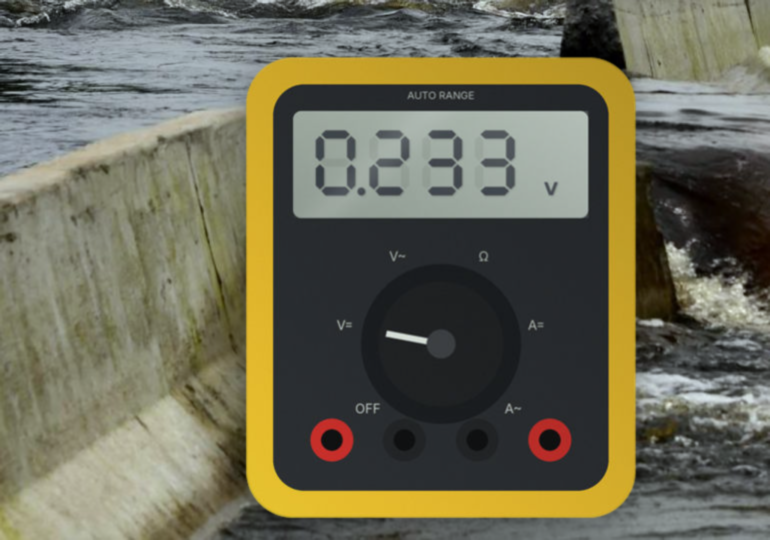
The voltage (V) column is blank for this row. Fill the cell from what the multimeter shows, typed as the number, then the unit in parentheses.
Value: 0.233 (V)
